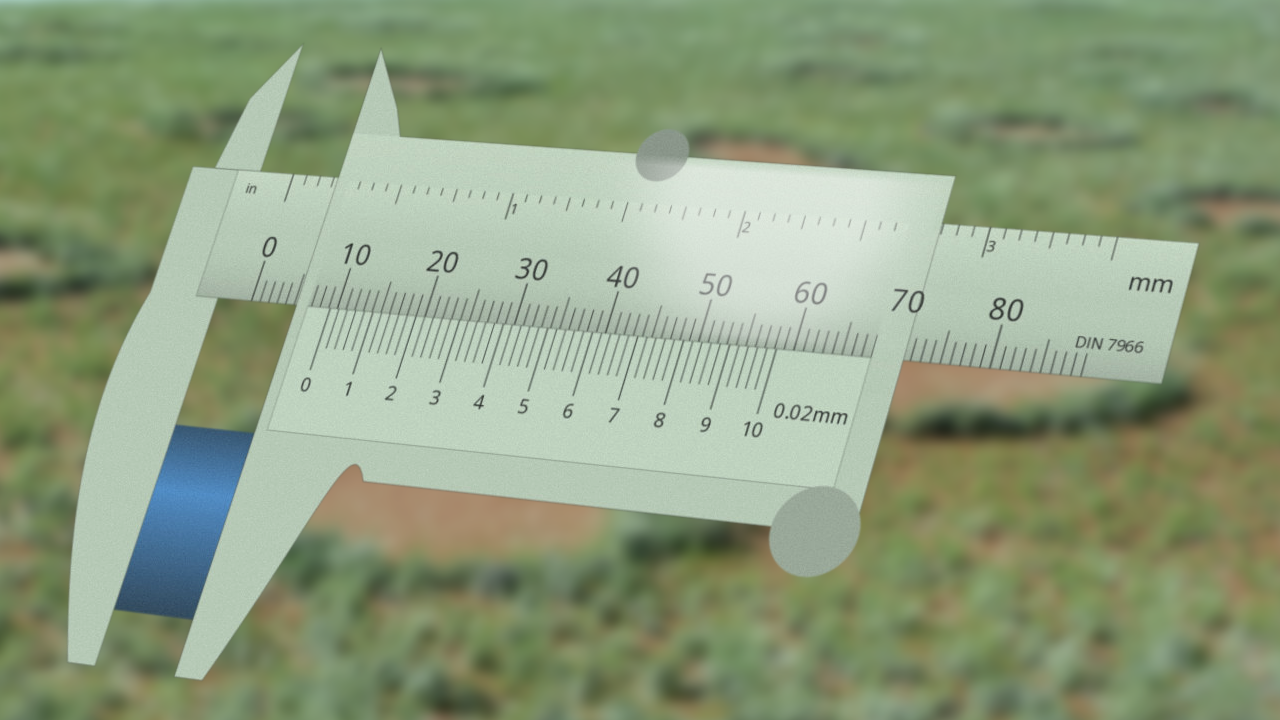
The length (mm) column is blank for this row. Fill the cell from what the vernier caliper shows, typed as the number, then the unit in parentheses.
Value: 9.2 (mm)
